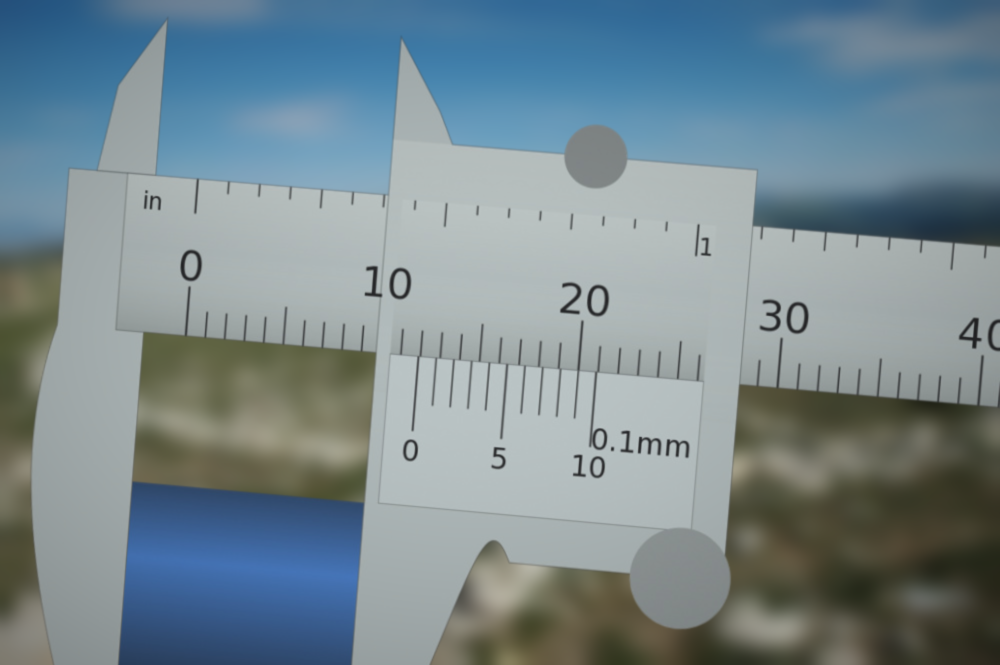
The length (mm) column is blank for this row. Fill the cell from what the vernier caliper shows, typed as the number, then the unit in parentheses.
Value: 11.9 (mm)
